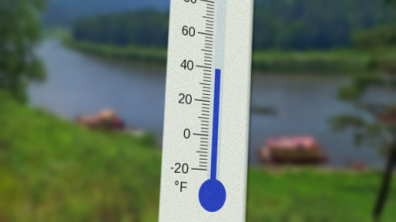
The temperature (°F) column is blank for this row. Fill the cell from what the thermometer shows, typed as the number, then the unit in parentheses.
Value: 40 (°F)
